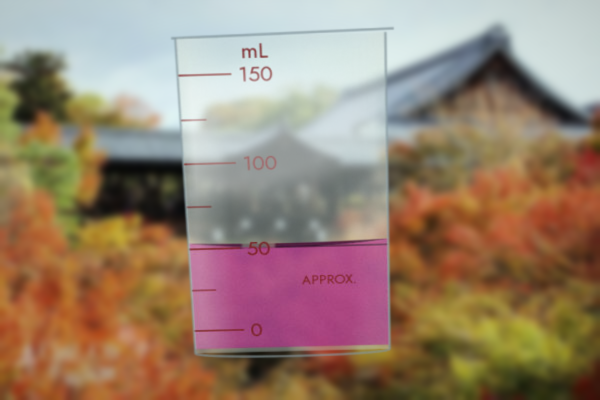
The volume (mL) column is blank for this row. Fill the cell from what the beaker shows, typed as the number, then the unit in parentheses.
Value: 50 (mL)
